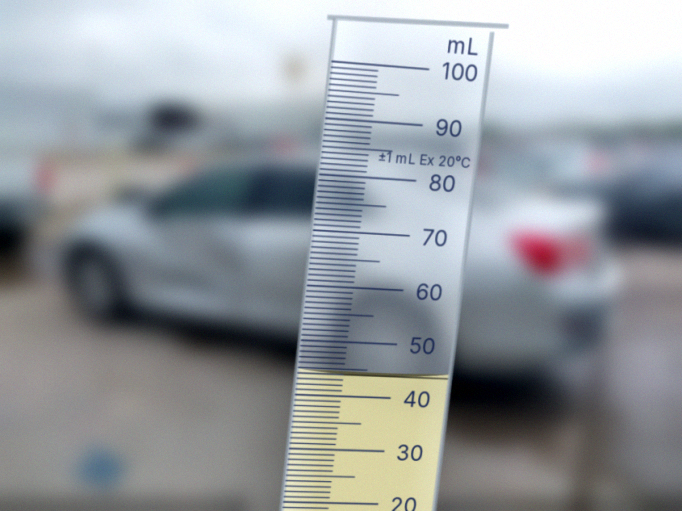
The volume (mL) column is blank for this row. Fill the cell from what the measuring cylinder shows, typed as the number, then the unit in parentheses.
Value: 44 (mL)
